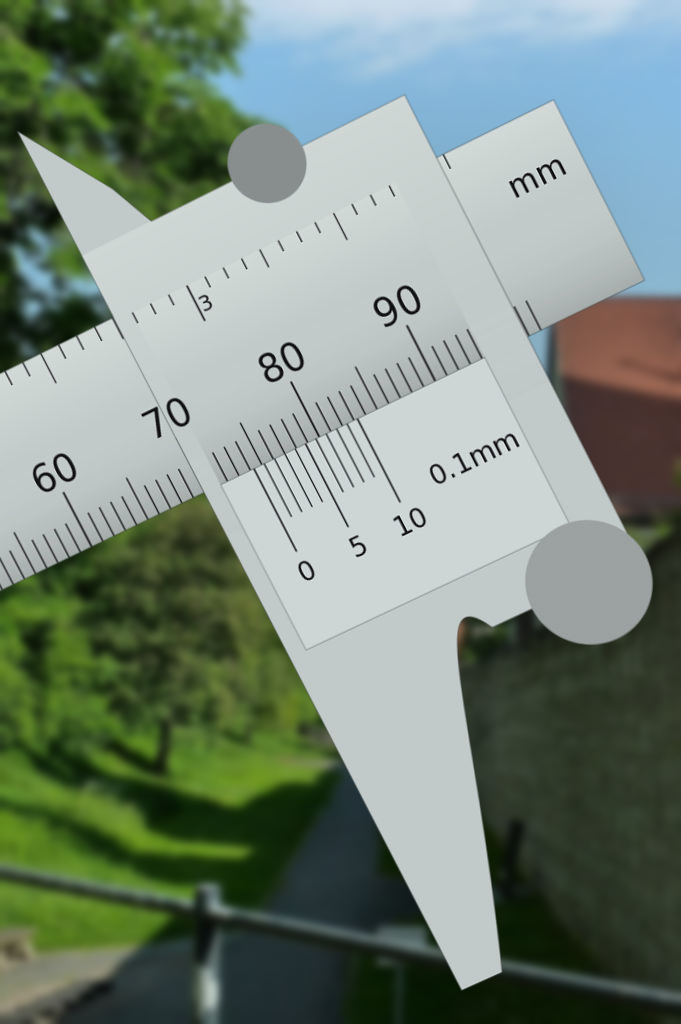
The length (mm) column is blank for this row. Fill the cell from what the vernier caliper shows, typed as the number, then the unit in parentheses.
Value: 74.3 (mm)
